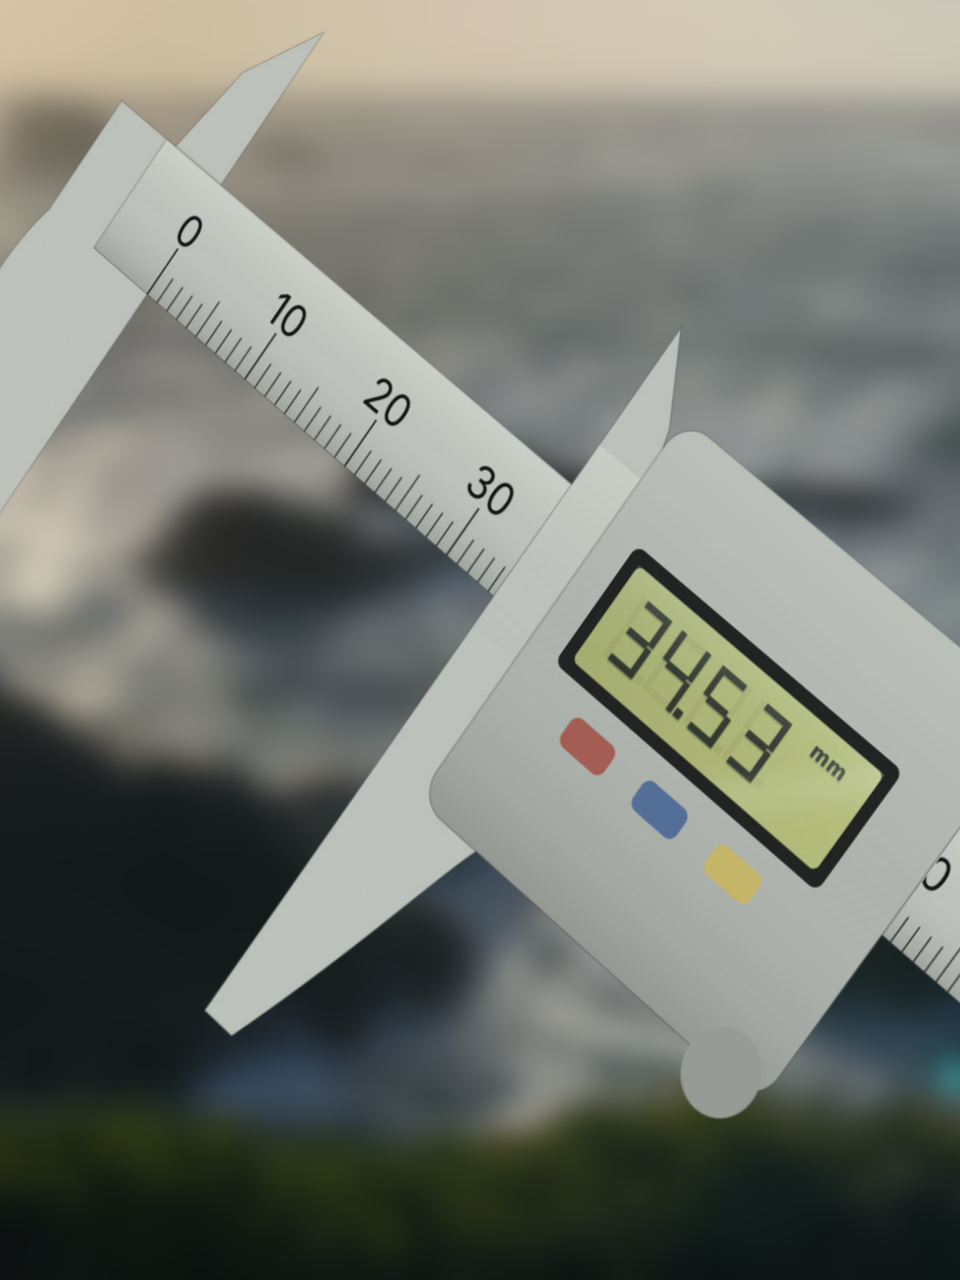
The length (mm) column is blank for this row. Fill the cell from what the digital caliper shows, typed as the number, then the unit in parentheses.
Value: 34.53 (mm)
